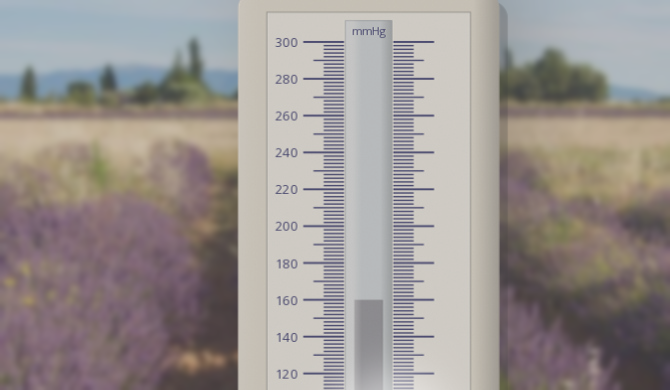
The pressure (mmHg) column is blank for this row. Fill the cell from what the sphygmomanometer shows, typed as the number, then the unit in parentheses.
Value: 160 (mmHg)
